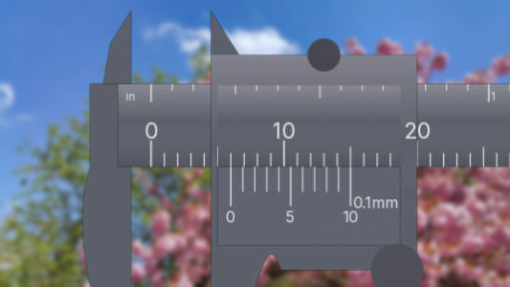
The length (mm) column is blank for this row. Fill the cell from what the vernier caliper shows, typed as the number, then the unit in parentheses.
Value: 6.0 (mm)
